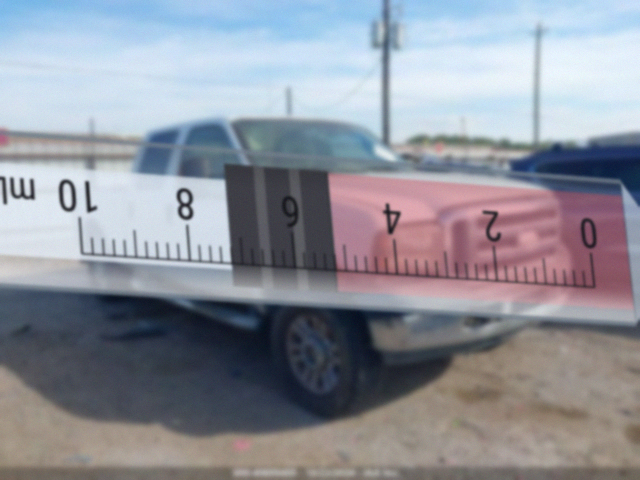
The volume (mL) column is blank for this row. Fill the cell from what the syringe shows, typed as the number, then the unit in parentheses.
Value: 5.2 (mL)
